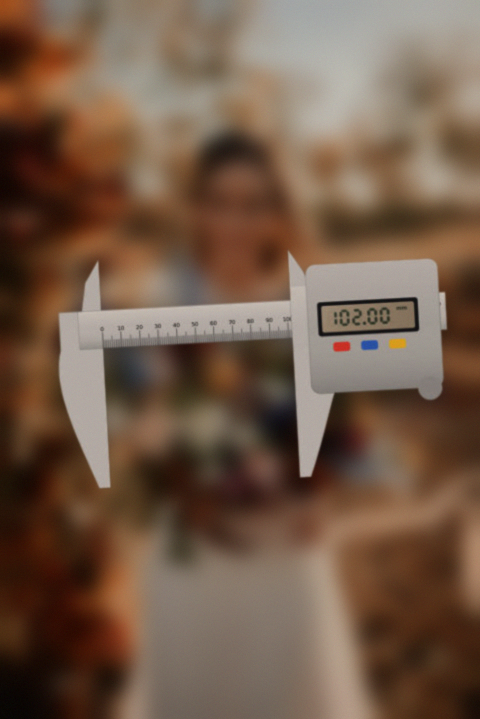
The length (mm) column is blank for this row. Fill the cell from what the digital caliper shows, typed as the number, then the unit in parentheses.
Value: 102.00 (mm)
